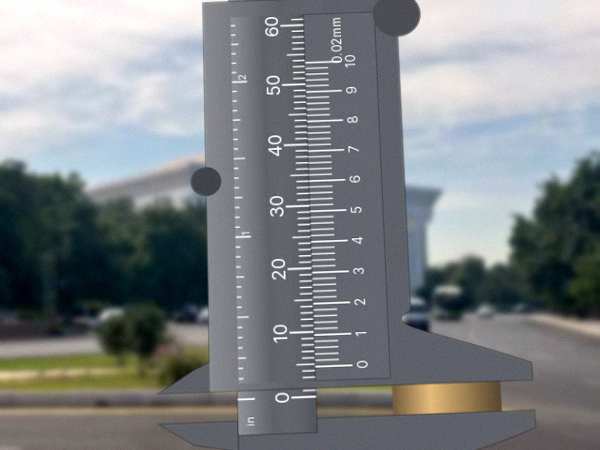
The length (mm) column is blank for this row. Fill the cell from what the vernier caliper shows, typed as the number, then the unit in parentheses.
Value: 4.6 (mm)
